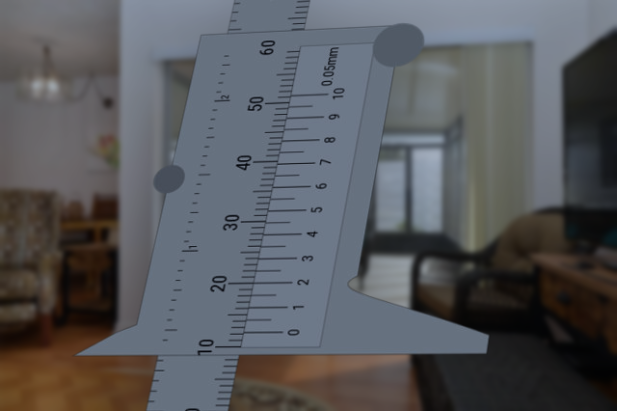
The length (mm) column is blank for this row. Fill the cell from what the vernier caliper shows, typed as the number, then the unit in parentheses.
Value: 12.2 (mm)
